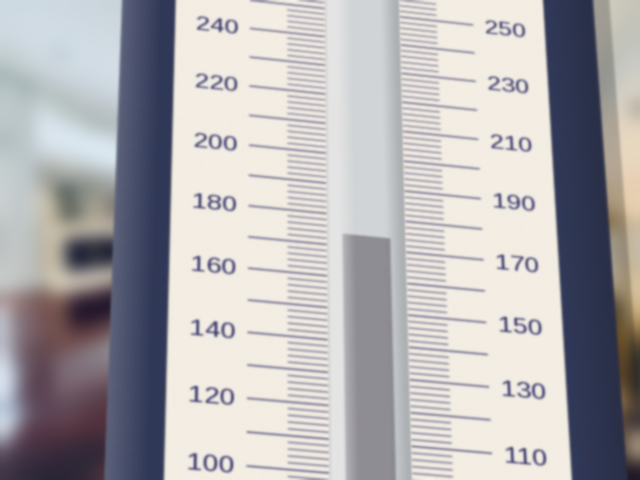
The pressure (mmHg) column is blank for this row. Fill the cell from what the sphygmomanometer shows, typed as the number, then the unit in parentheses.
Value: 174 (mmHg)
